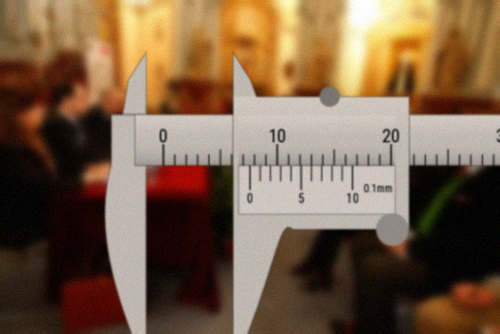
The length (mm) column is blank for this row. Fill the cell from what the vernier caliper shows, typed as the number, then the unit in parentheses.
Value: 7.6 (mm)
